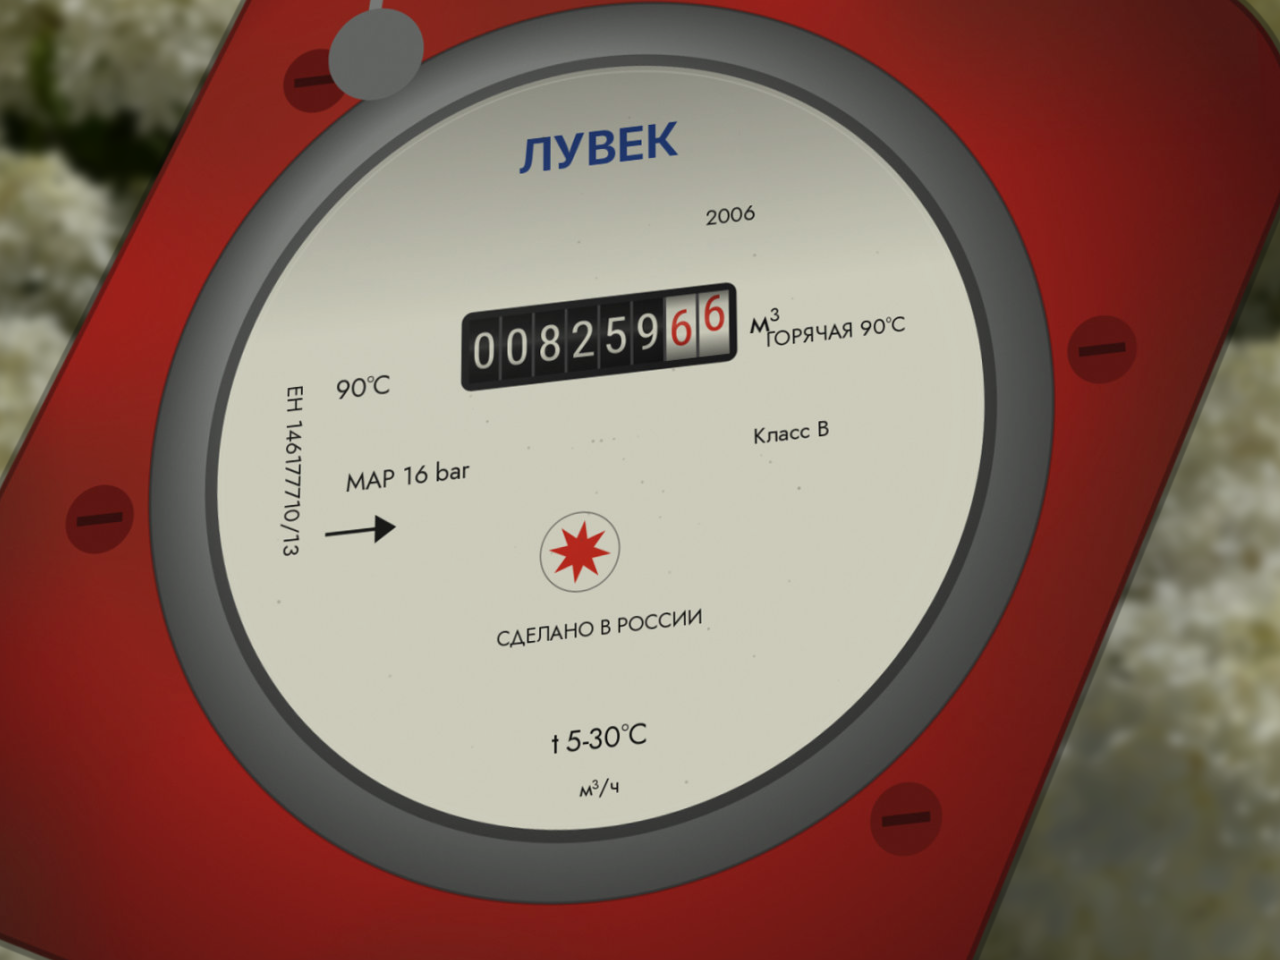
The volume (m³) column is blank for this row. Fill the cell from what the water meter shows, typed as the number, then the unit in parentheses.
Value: 8259.66 (m³)
